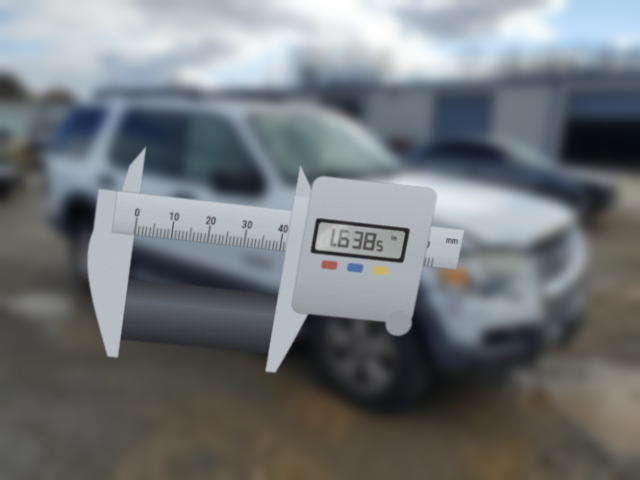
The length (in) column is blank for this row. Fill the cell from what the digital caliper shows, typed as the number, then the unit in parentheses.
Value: 1.6385 (in)
